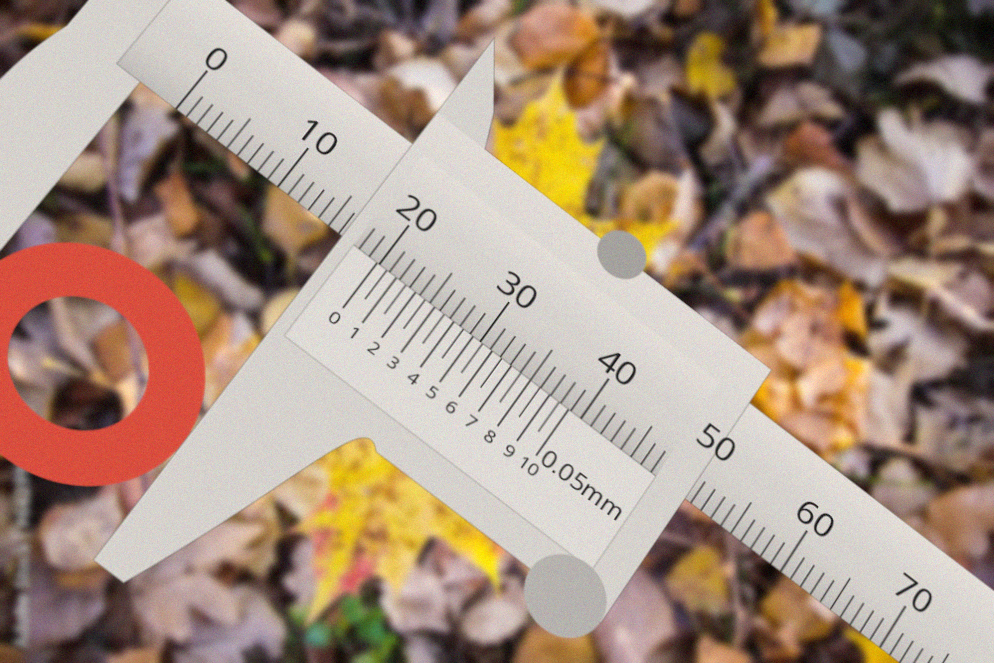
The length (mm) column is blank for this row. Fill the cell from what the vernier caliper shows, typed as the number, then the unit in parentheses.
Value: 19.8 (mm)
